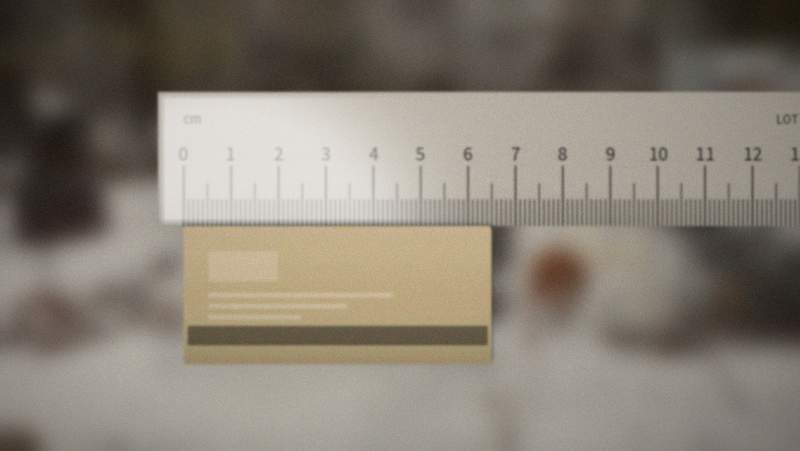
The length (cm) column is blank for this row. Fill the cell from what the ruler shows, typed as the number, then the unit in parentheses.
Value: 6.5 (cm)
